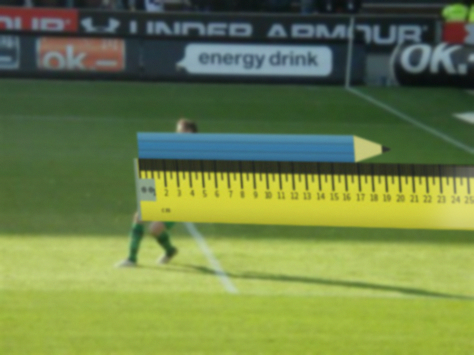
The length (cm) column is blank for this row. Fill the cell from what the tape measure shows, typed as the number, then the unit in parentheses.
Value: 19.5 (cm)
